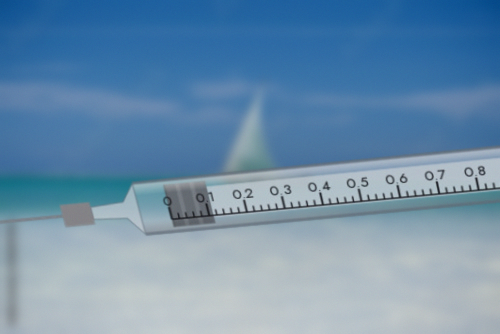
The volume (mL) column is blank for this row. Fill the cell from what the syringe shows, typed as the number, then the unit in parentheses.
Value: 0 (mL)
